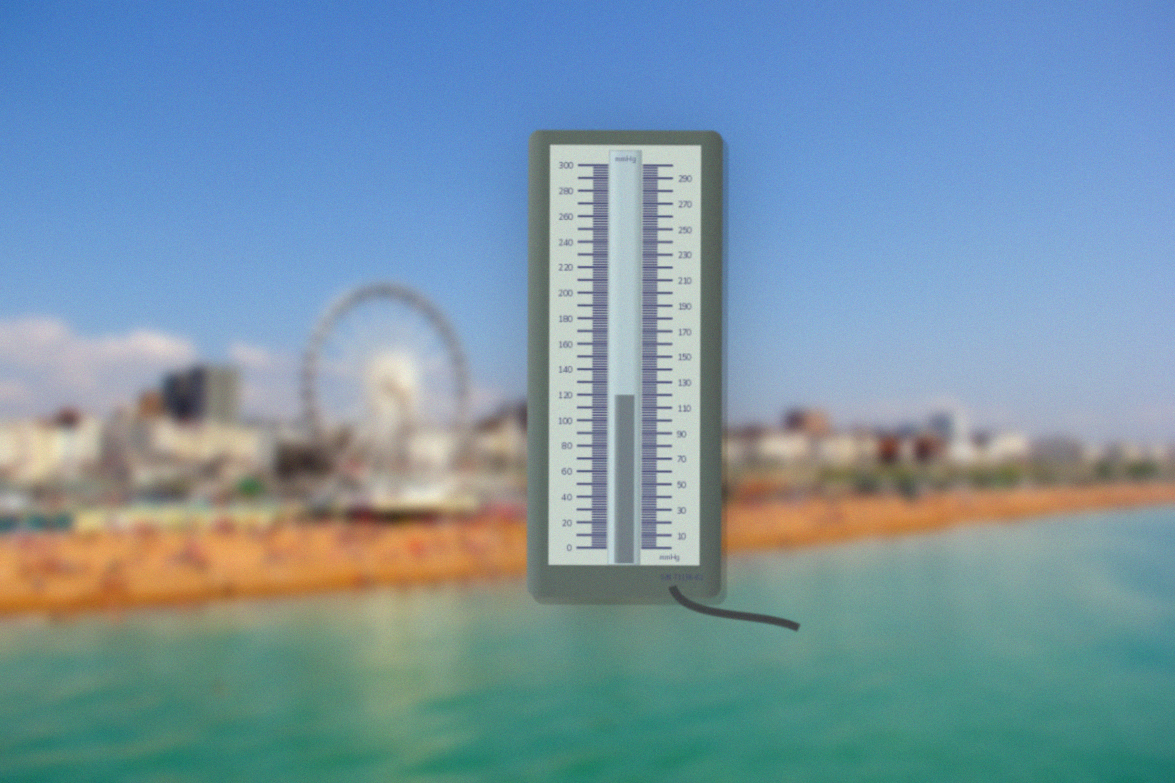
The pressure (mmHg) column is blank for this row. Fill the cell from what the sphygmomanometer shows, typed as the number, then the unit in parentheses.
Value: 120 (mmHg)
